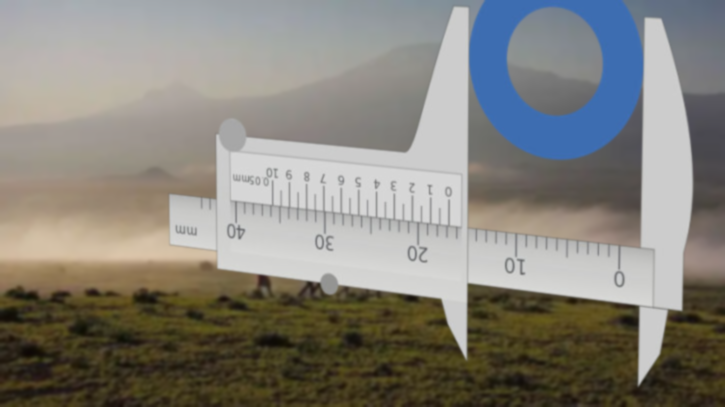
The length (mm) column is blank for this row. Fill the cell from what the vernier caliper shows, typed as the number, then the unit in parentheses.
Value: 16.8 (mm)
